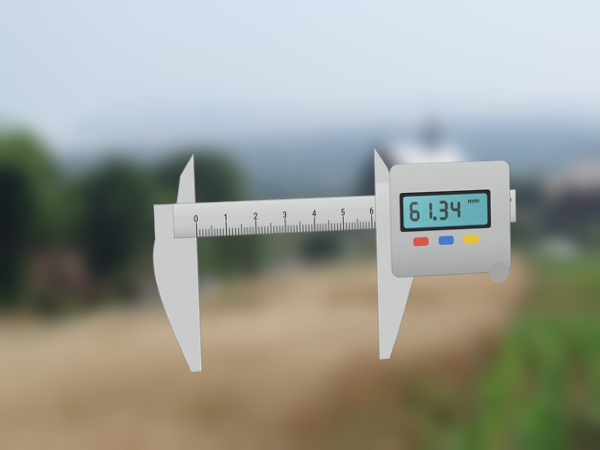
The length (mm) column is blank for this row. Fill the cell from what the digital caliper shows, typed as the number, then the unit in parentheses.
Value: 61.34 (mm)
